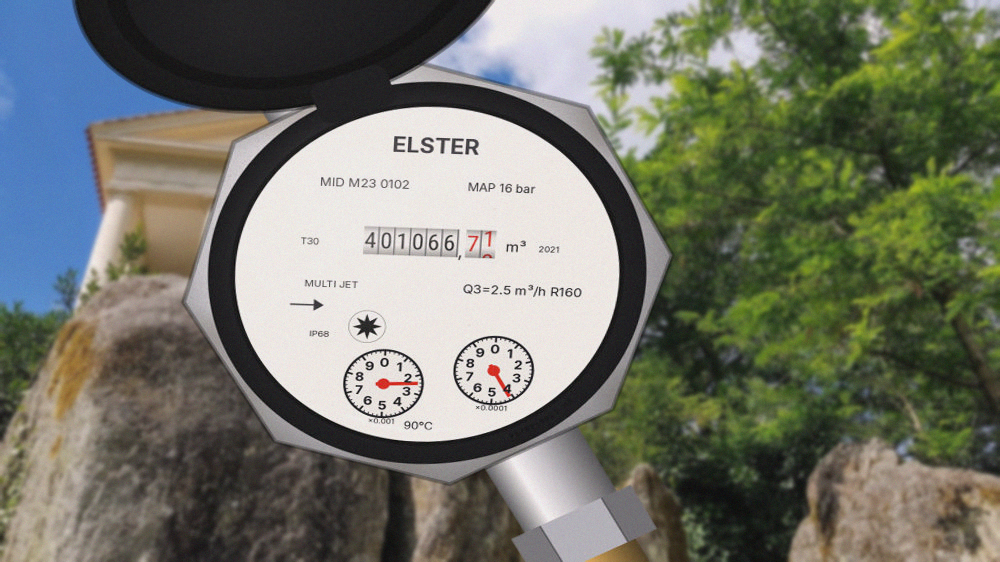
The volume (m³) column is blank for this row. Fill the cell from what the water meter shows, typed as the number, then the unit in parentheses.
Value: 401066.7124 (m³)
